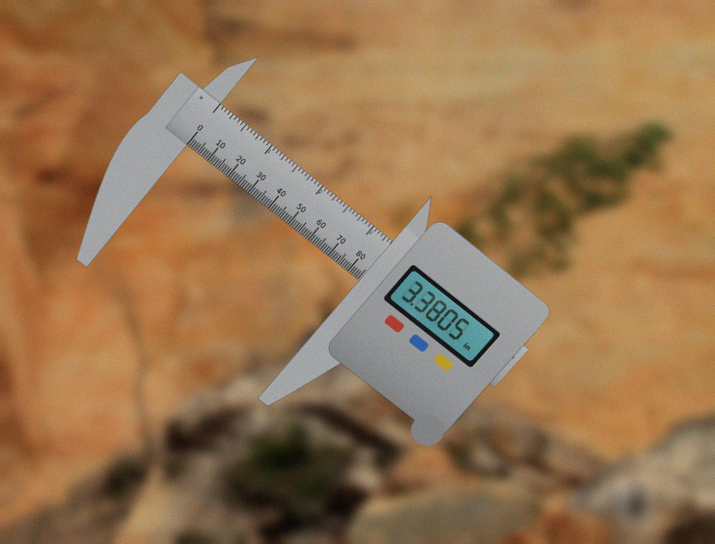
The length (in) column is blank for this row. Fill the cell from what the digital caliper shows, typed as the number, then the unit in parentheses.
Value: 3.3805 (in)
